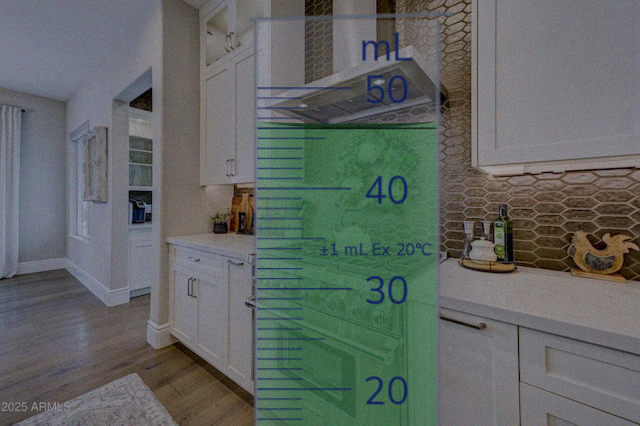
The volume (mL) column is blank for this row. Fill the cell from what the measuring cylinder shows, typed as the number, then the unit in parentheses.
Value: 46 (mL)
